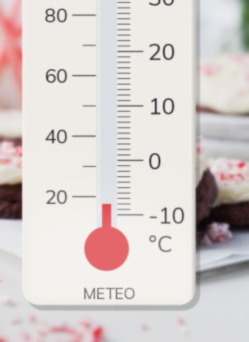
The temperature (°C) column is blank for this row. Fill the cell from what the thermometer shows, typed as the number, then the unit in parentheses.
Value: -8 (°C)
